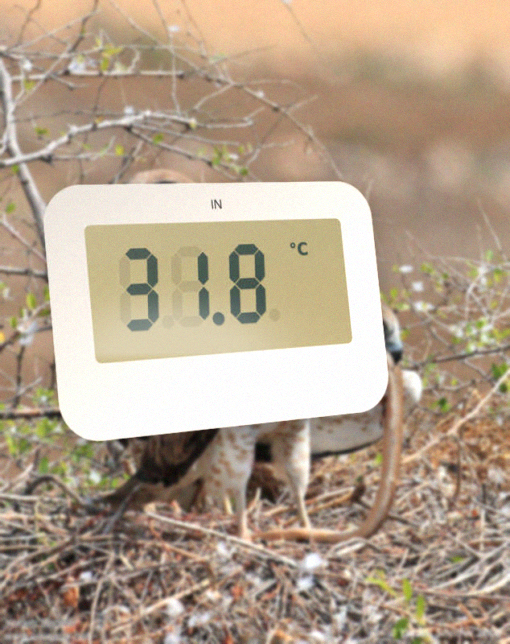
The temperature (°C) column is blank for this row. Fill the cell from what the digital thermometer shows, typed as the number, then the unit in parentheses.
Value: 31.8 (°C)
